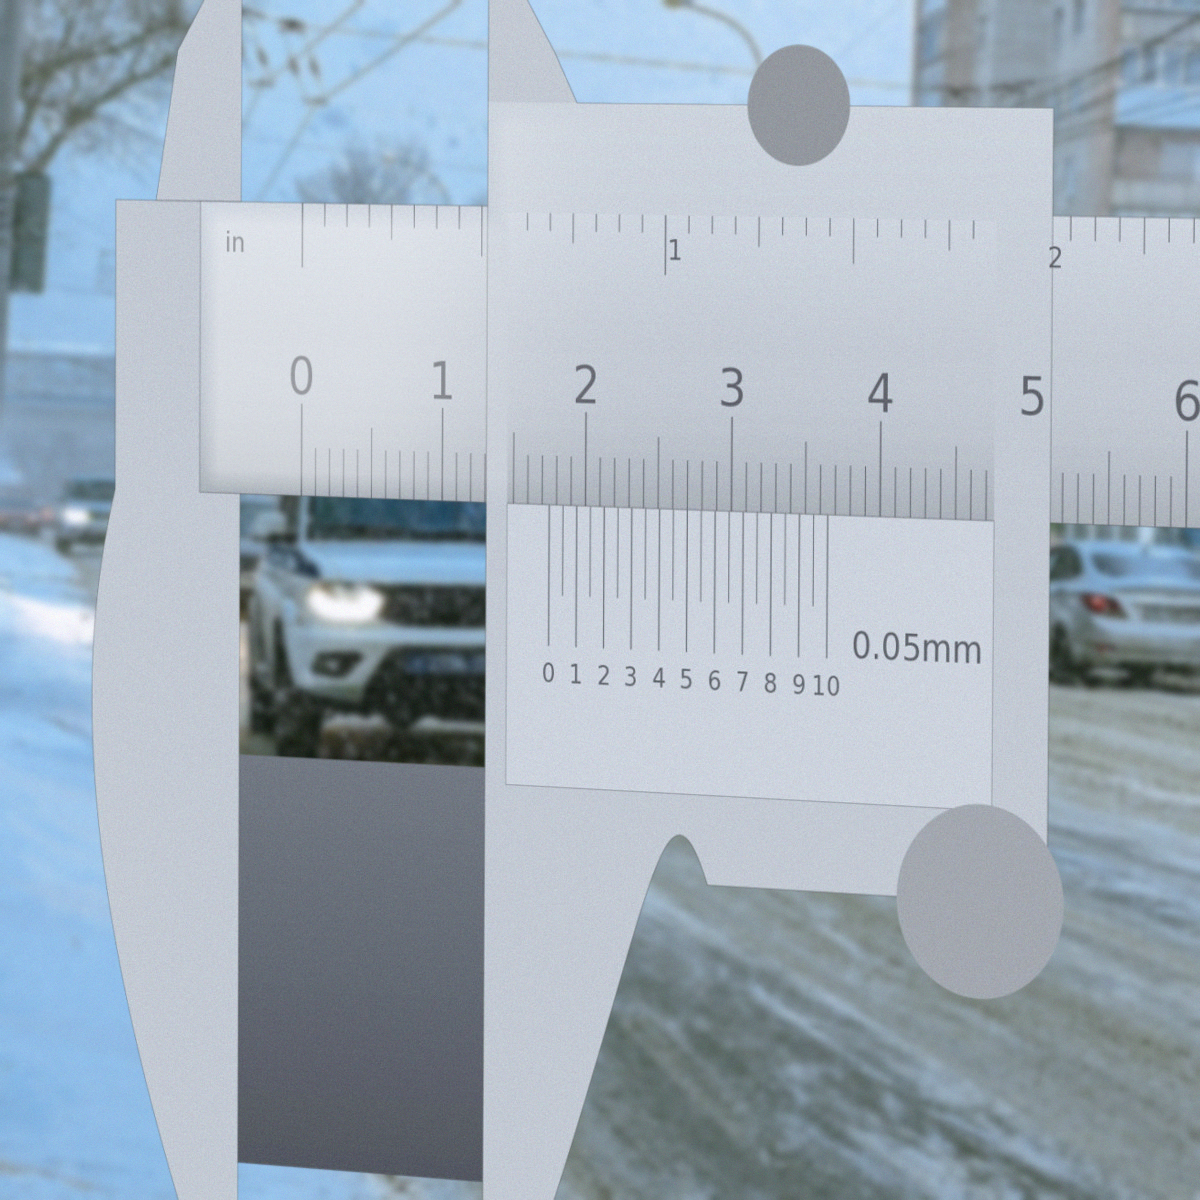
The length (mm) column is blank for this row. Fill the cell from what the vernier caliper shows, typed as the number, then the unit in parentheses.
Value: 17.5 (mm)
